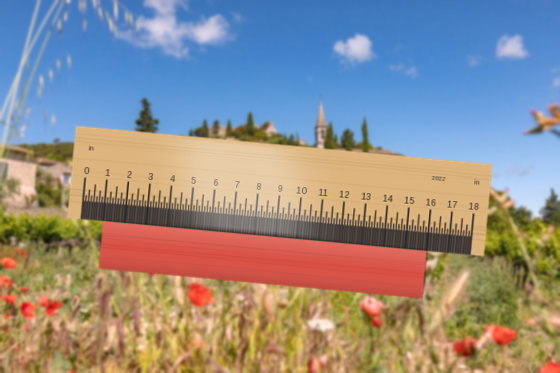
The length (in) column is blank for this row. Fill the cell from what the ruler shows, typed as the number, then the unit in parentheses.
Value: 15 (in)
